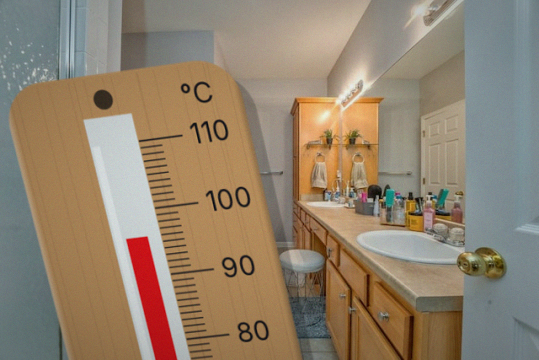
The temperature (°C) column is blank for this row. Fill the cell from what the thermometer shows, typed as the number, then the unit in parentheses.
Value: 96 (°C)
